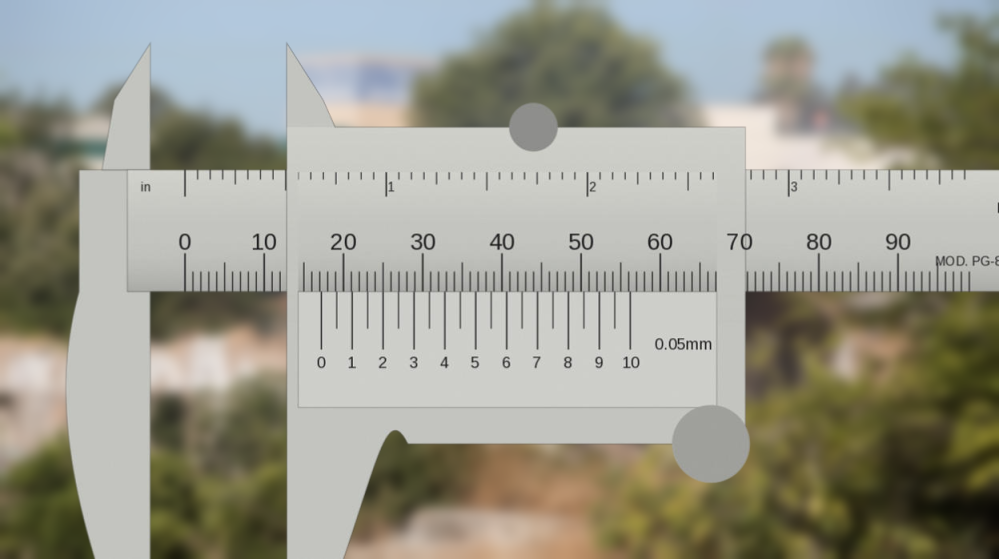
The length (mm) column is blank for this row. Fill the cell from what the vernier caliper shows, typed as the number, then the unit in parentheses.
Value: 17.2 (mm)
